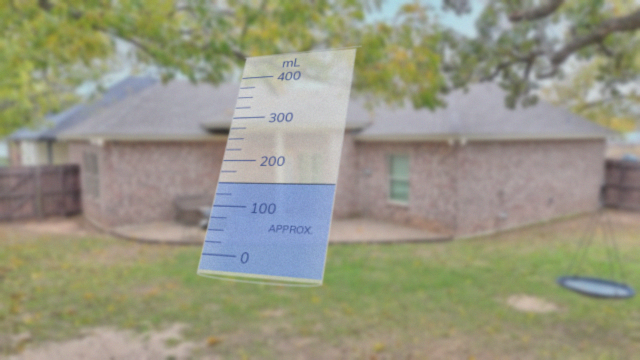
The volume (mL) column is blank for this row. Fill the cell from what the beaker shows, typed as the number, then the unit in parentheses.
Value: 150 (mL)
